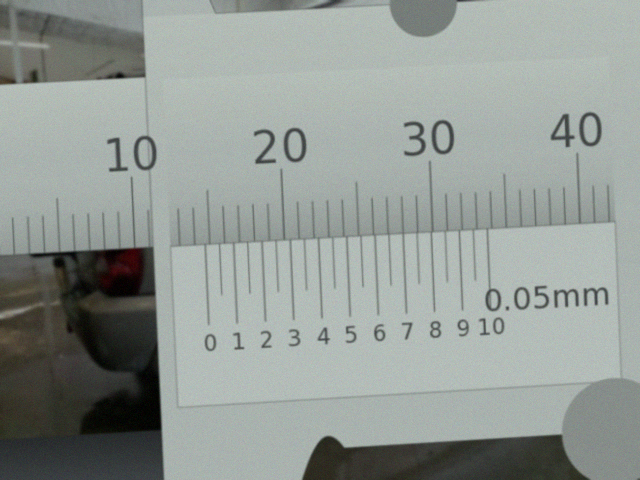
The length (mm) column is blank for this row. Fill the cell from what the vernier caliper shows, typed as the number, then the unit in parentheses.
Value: 14.7 (mm)
